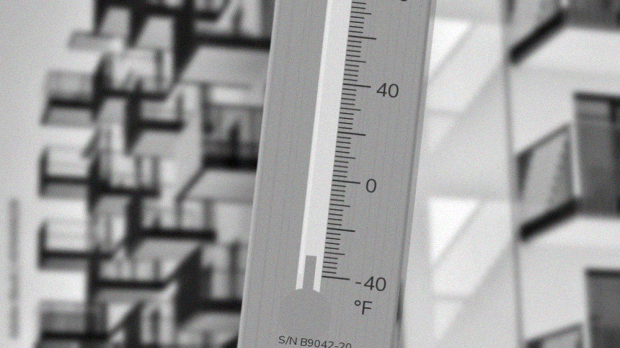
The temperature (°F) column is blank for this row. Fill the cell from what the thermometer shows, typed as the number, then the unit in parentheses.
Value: -32 (°F)
